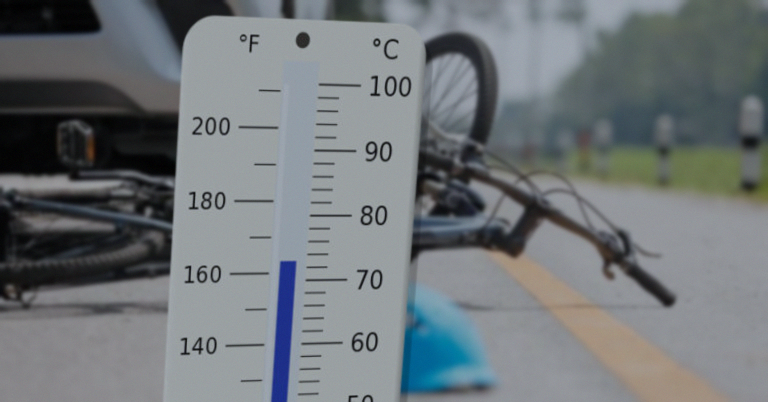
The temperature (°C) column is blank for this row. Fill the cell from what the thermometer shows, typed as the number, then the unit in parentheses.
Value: 73 (°C)
